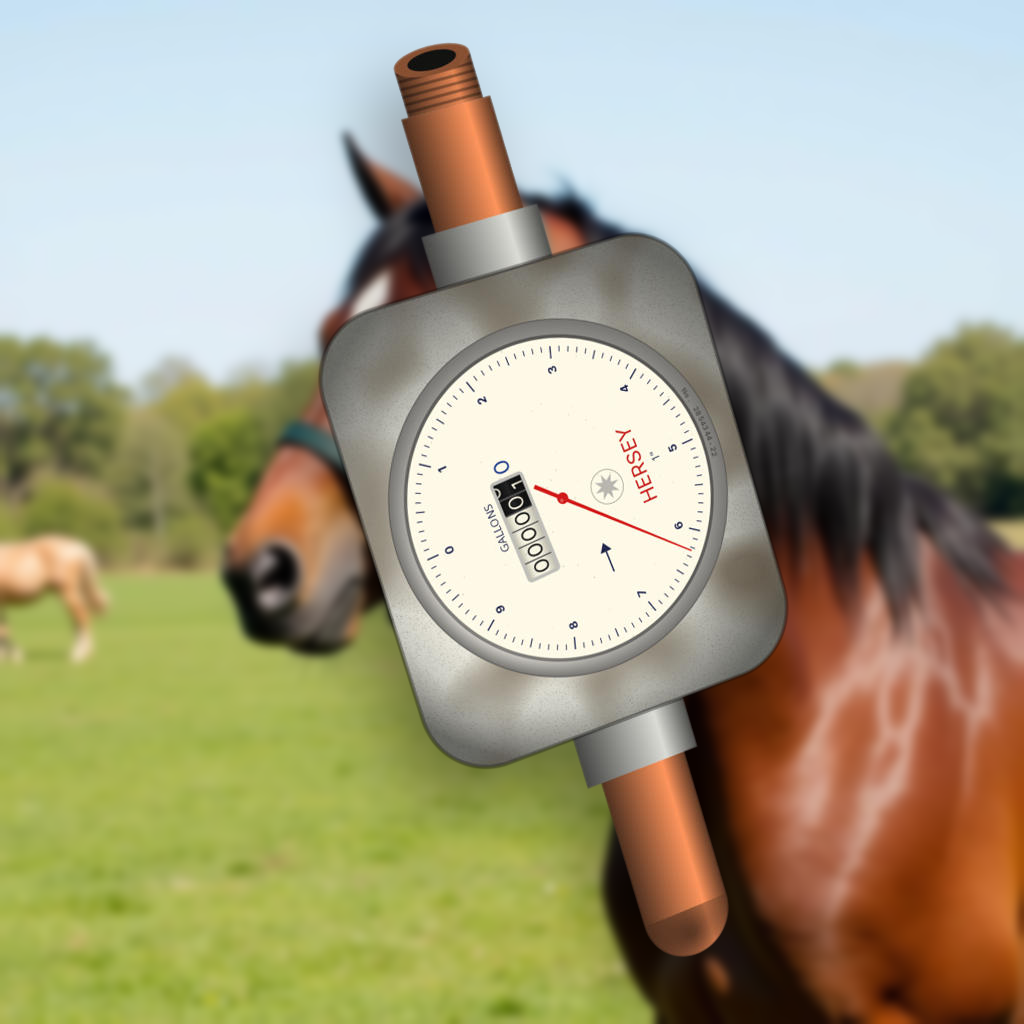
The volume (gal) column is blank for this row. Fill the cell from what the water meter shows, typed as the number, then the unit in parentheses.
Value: 6.2 (gal)
